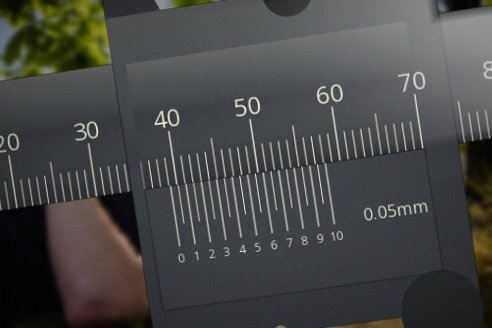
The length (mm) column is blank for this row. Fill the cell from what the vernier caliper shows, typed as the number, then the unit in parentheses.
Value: 39.2 (mm)
